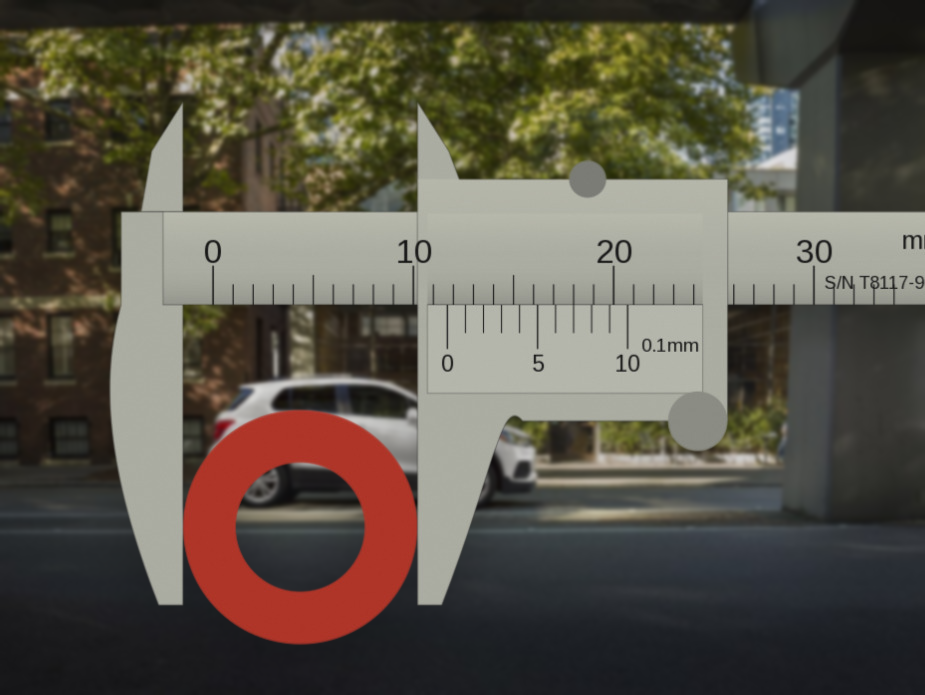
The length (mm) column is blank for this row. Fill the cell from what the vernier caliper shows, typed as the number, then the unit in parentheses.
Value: 11.7 (mm)
